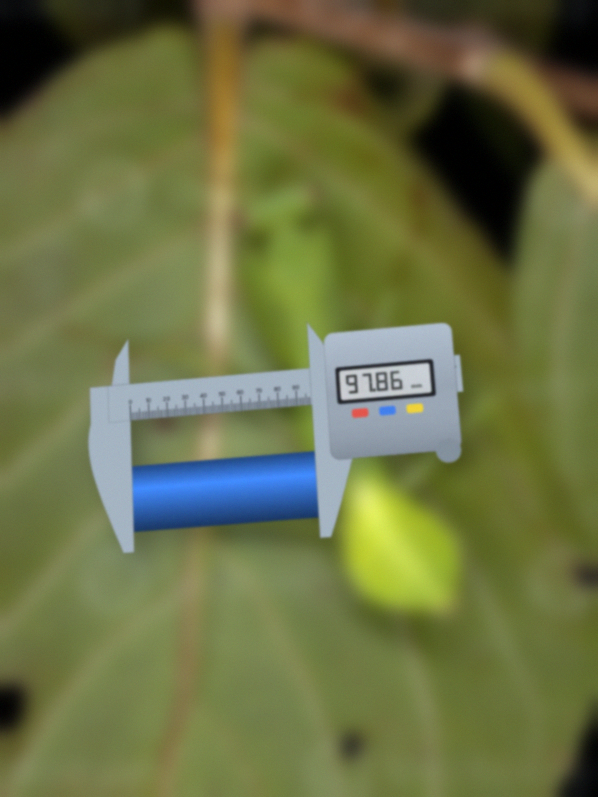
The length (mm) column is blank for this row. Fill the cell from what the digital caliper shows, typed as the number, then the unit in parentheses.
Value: 97.86 (mm)
